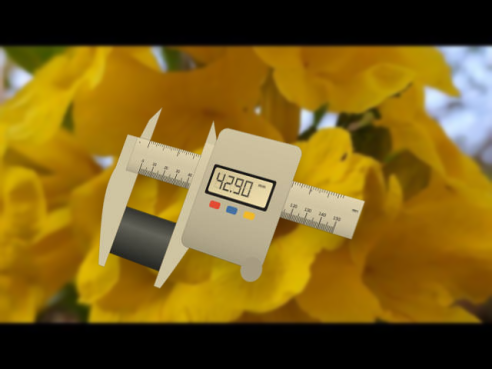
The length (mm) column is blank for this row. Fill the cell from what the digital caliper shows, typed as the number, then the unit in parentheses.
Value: 42.90 (mm)
